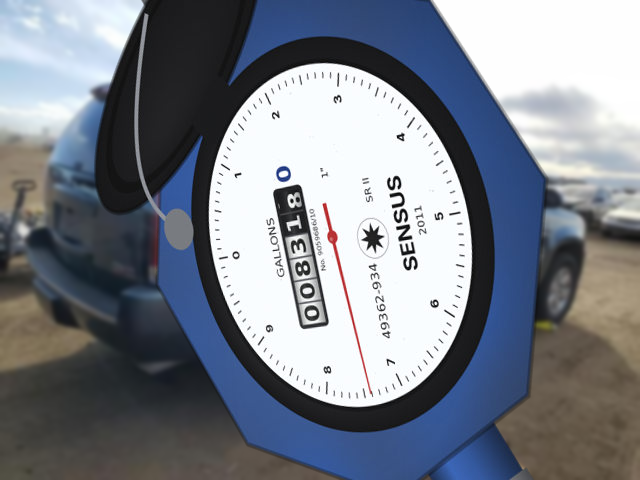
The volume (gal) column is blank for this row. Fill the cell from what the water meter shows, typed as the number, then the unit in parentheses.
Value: 83177.4 (gal)
